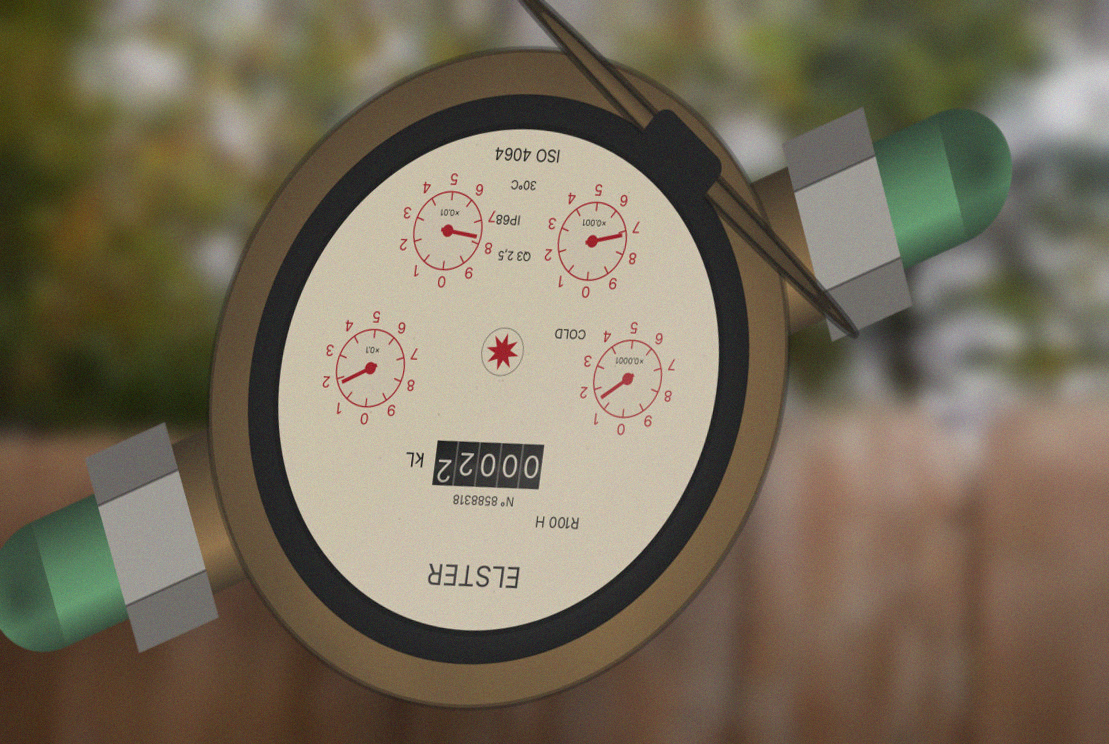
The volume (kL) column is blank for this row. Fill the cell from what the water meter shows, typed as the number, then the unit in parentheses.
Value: 22.1771 (kL)
